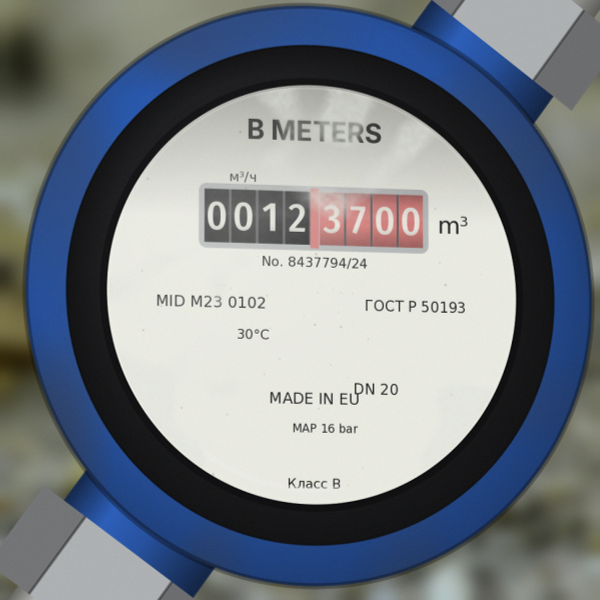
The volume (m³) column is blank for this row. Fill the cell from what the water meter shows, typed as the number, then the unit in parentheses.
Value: 12.3700 (m³)
